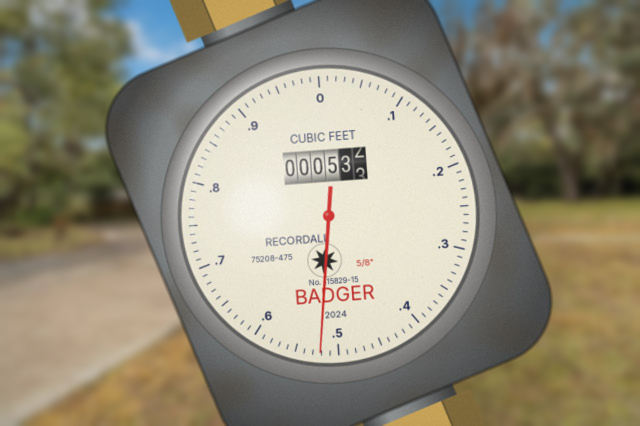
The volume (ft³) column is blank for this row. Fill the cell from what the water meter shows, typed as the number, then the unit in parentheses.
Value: 532.52 (ft³)
